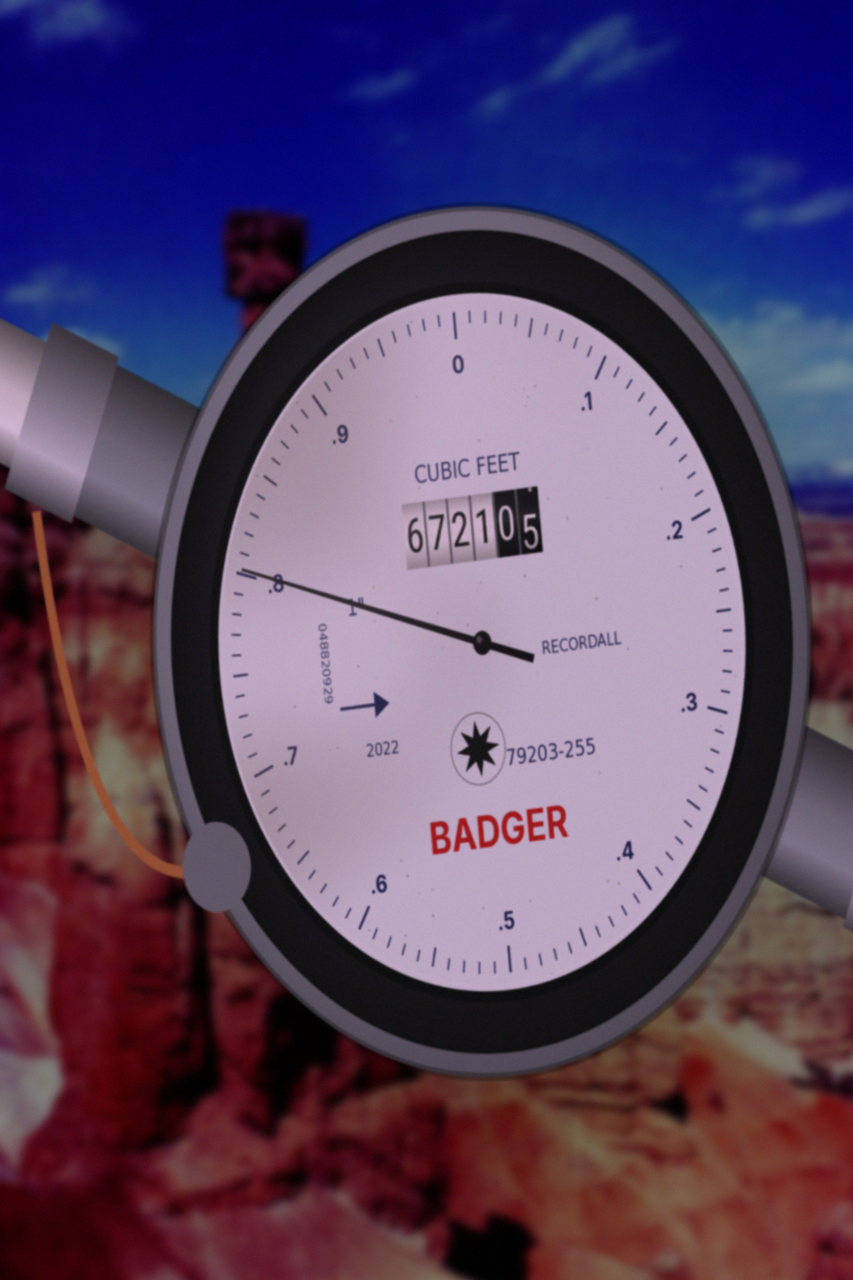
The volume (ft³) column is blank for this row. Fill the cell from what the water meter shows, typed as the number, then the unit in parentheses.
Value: 672104.80 (ft³)
